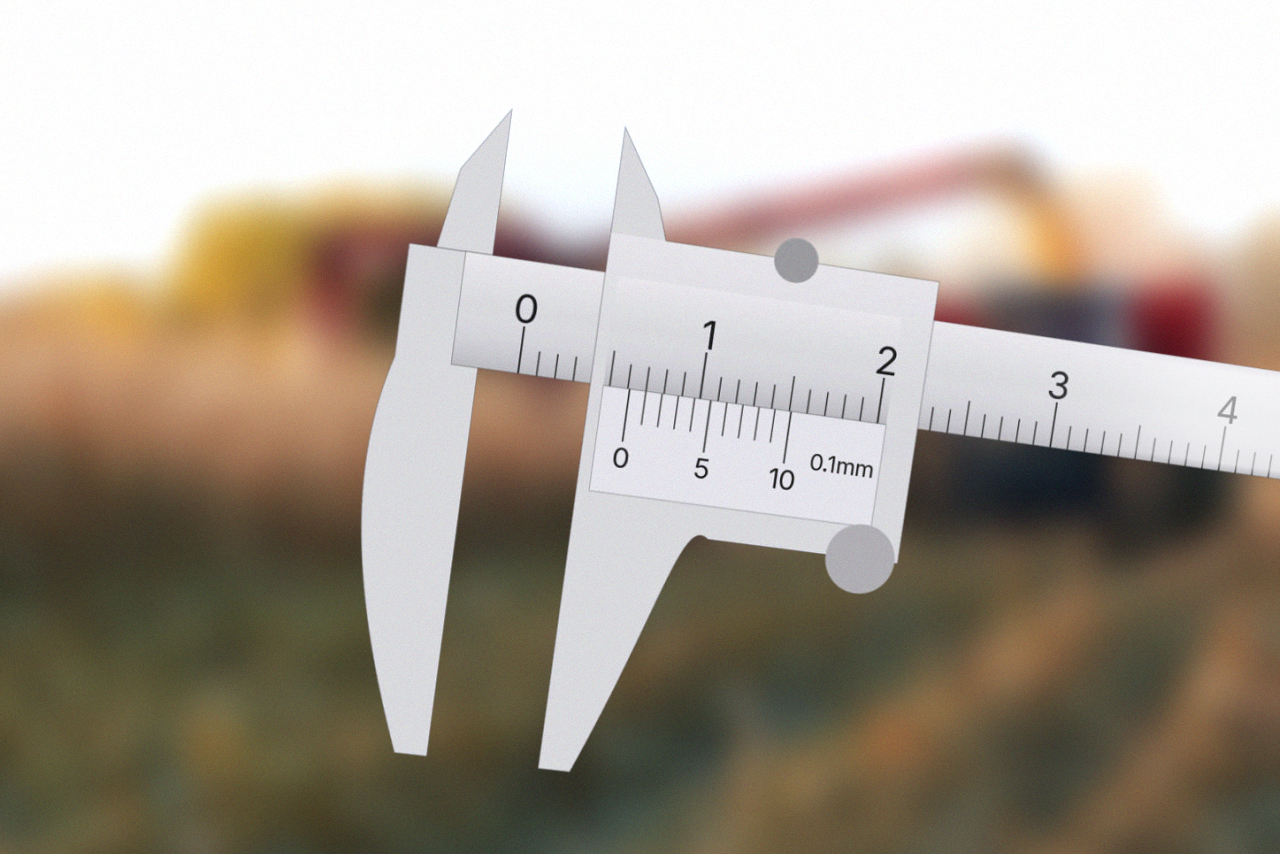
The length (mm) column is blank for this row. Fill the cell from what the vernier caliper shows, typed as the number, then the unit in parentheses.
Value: 6.1 (mm)
